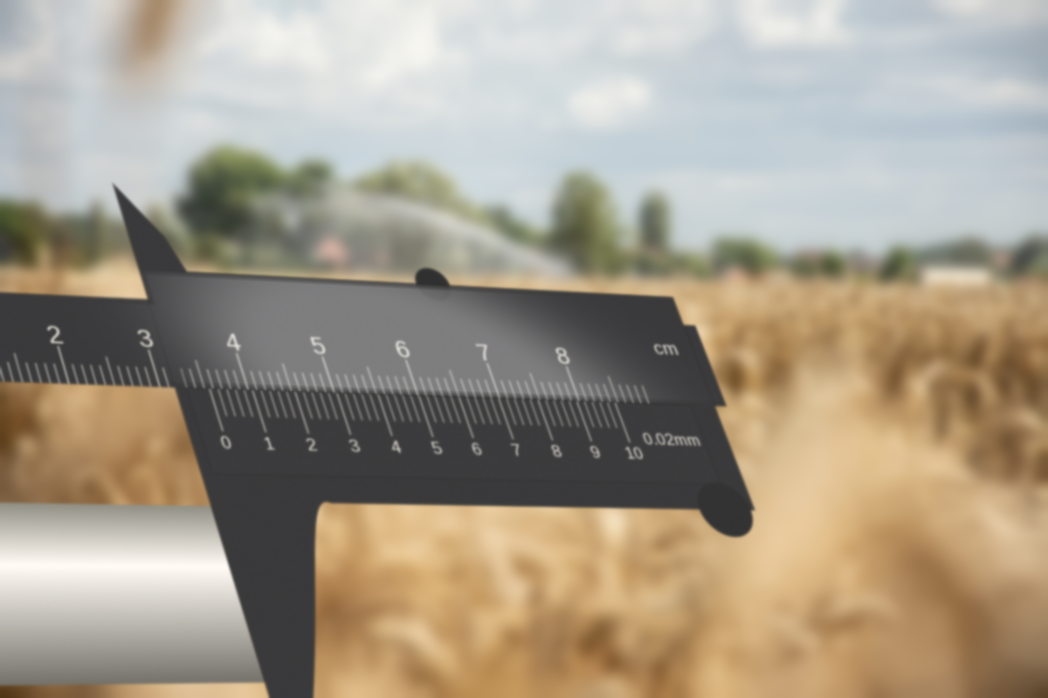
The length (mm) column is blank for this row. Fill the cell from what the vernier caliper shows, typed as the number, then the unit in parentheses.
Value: 35.6 (mm)
